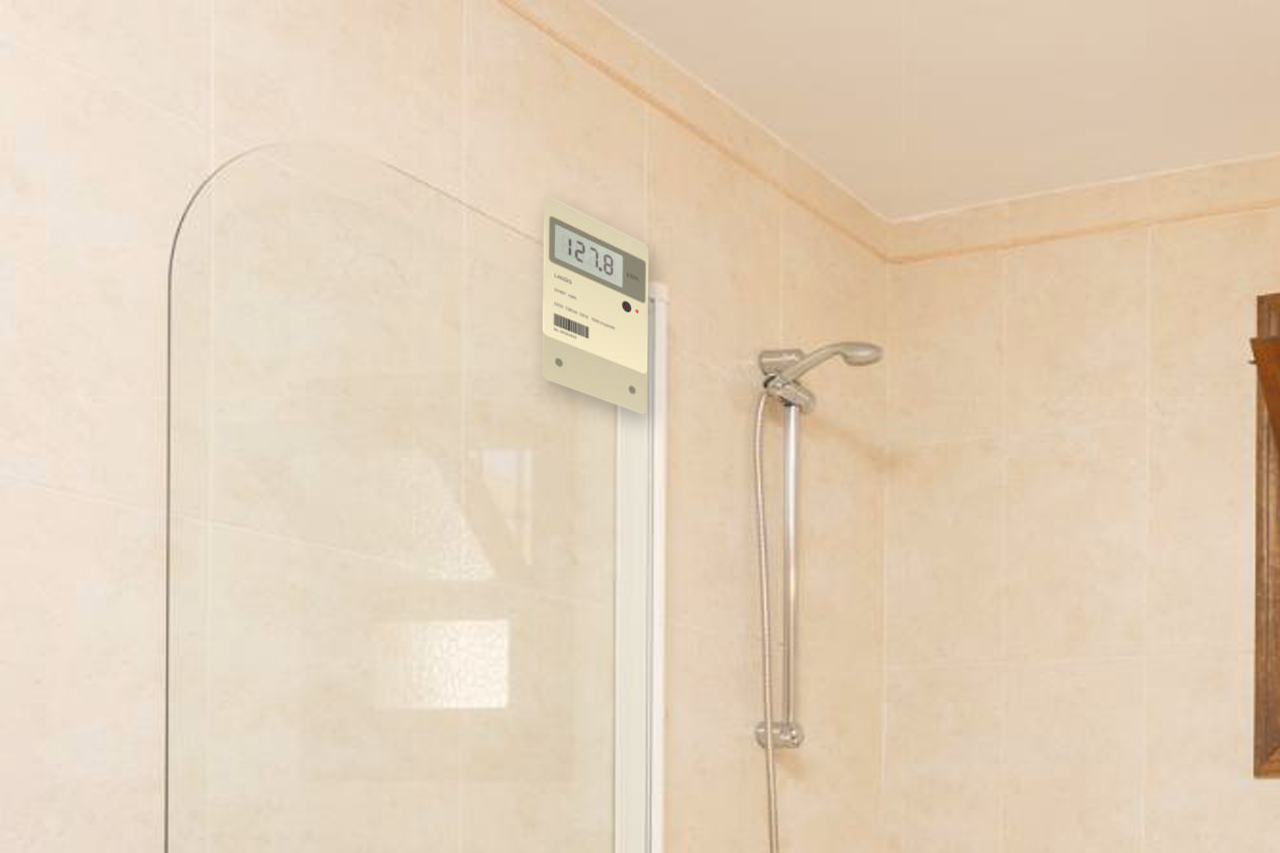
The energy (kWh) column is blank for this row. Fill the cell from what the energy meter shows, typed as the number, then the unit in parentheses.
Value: 127.8 (kWh)
